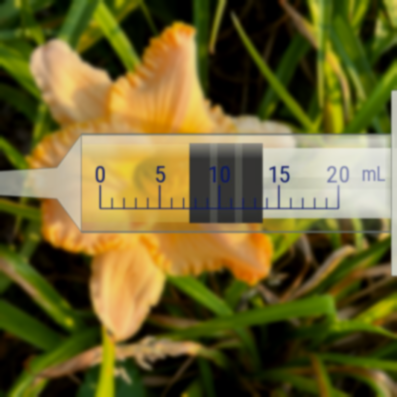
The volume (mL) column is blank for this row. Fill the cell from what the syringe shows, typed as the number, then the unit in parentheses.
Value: 7.5 (mL)
